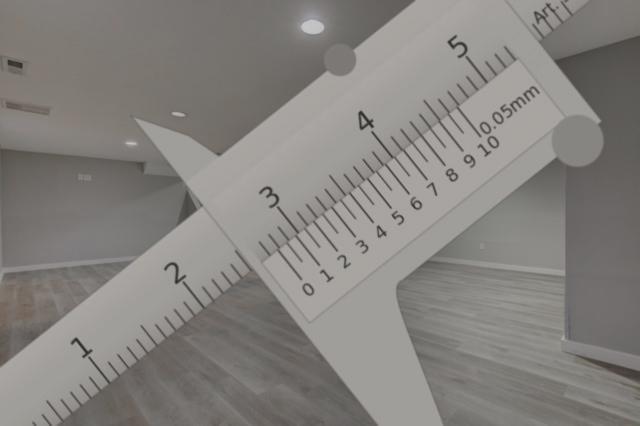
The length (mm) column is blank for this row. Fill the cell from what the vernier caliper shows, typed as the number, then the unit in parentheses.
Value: 27.8 (mm)
